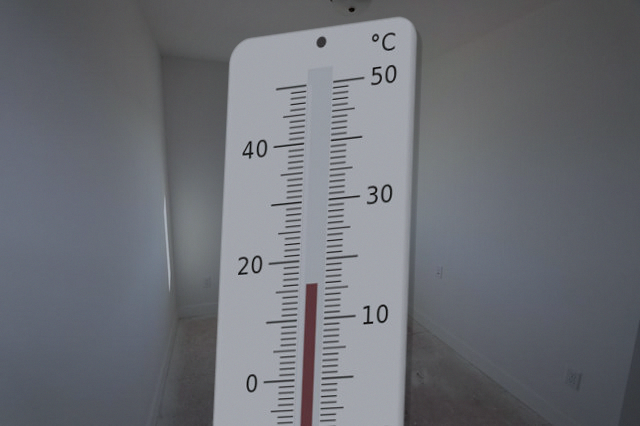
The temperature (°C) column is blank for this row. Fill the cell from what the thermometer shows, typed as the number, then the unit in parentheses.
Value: 16 (°C)
